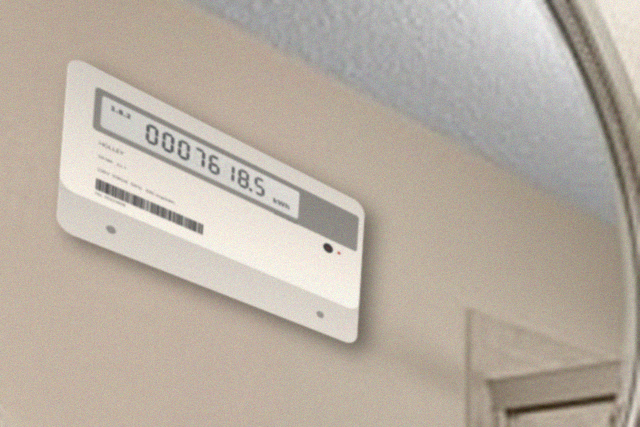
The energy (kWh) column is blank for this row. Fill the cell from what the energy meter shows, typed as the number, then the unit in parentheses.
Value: 7618.5 (kWh)
